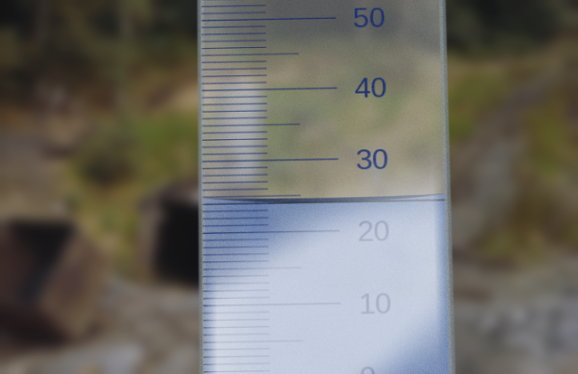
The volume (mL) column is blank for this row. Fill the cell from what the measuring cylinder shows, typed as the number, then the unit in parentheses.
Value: 24 (mL)
